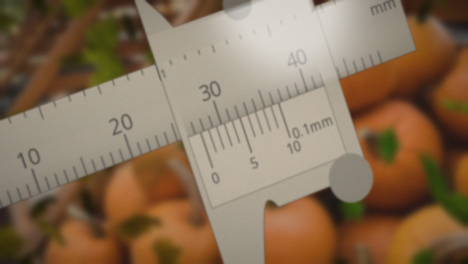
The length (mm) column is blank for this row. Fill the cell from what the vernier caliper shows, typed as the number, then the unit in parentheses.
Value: 27.6 (mm)
